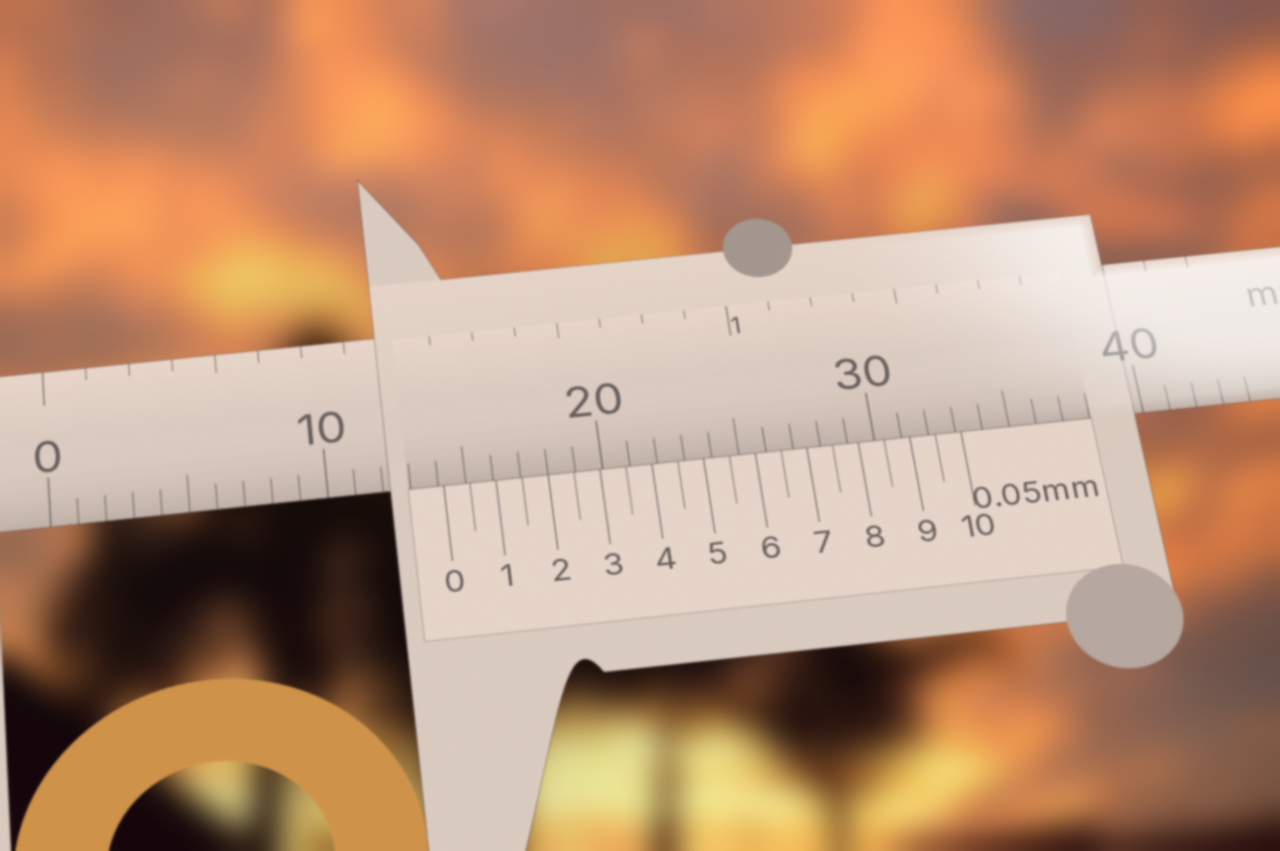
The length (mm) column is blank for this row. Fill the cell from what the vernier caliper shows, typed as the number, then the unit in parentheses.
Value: 14.2 (mm)
